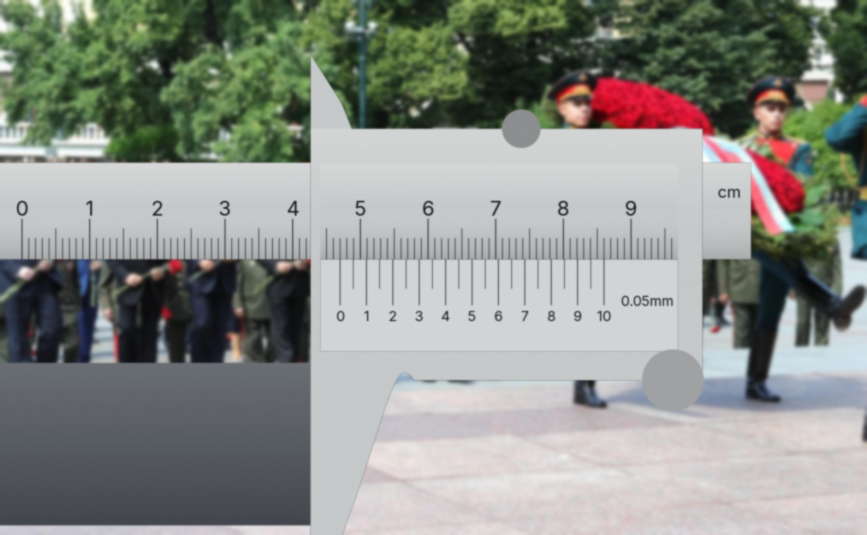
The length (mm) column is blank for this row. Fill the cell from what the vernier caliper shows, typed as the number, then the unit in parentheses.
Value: 47.0 (mm)
